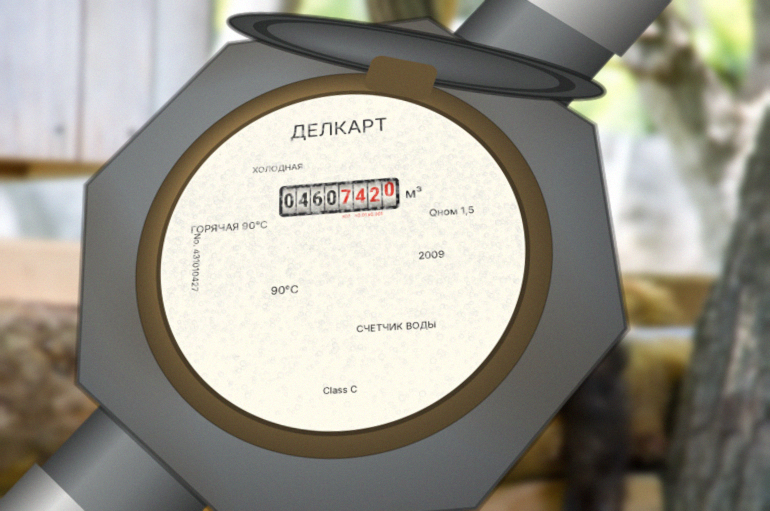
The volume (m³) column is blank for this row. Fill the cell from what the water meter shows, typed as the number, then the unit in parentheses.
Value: 460.7420 (m³)
